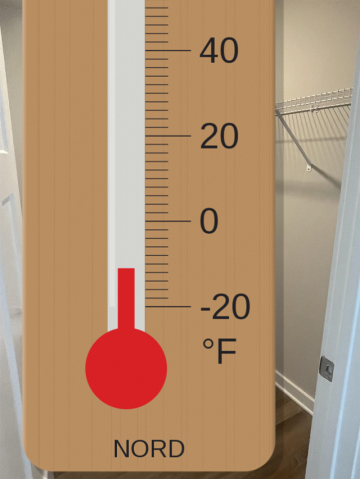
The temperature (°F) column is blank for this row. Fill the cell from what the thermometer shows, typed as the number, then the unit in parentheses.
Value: -11 (°F)
